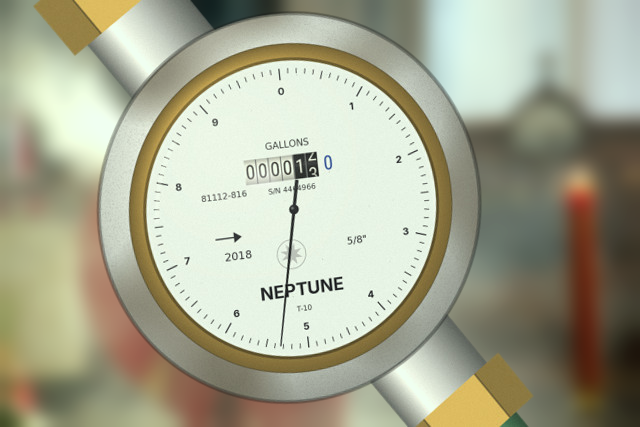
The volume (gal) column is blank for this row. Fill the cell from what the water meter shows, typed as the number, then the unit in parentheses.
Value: 125.3 (gal)
